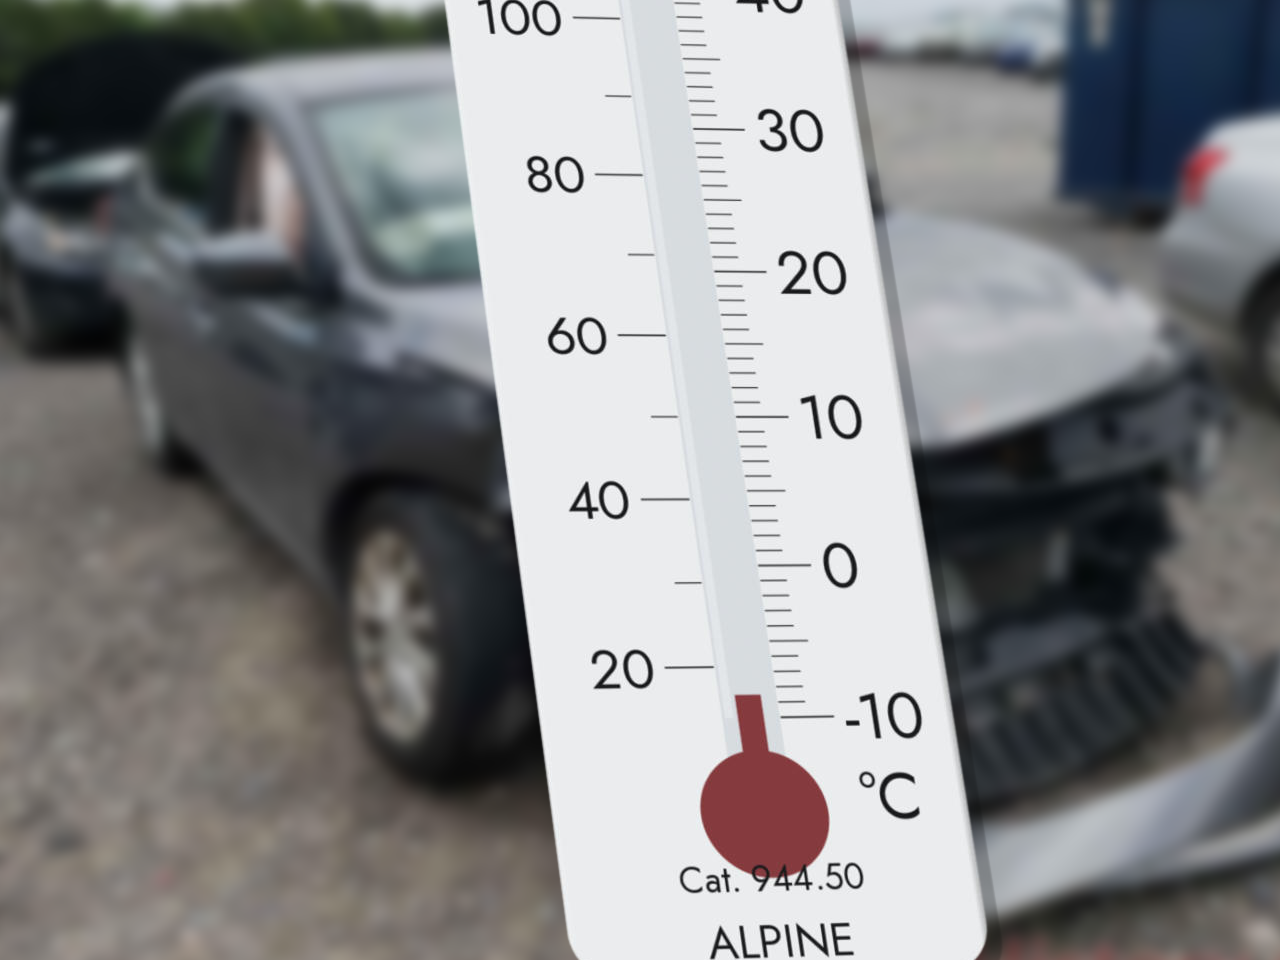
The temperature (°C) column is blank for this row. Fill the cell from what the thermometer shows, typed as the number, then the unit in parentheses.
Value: -8.5 (°C)
